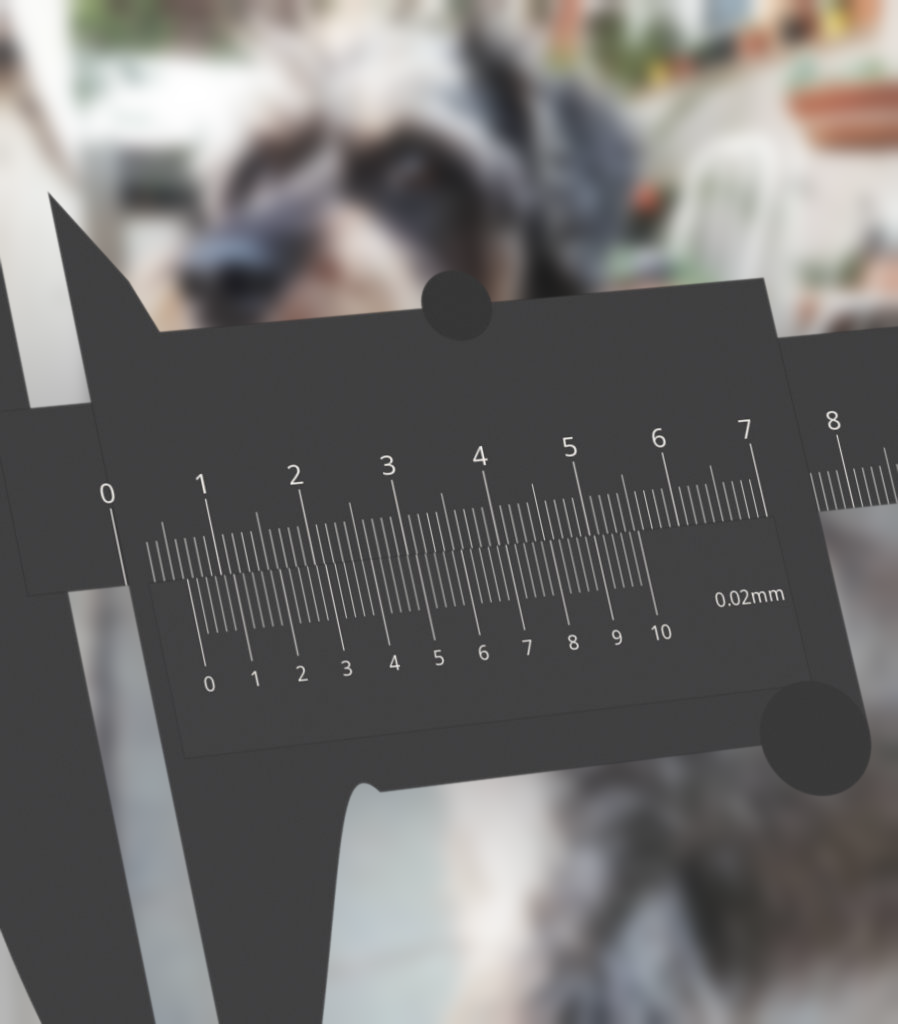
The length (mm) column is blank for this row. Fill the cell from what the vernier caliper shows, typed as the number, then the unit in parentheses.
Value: 6.4 (mm)
